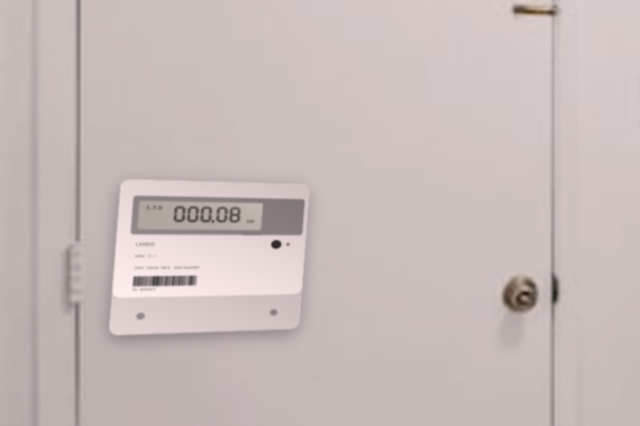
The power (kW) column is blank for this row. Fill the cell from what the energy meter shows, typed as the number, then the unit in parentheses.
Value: 0.08 (kW)
